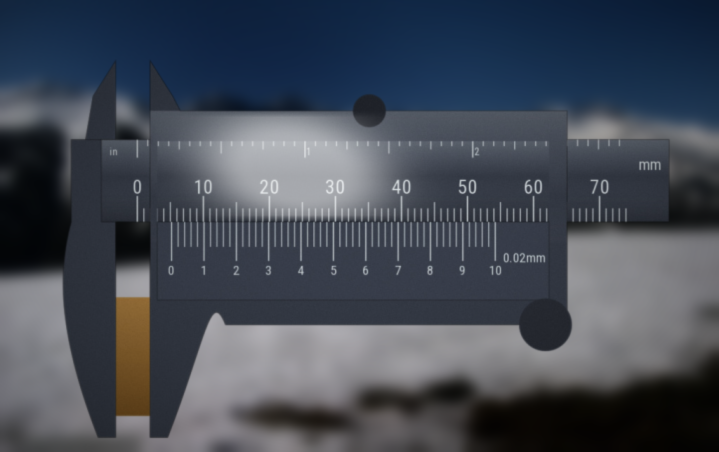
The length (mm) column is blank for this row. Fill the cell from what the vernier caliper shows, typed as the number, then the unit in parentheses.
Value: 5.2 (mm)
